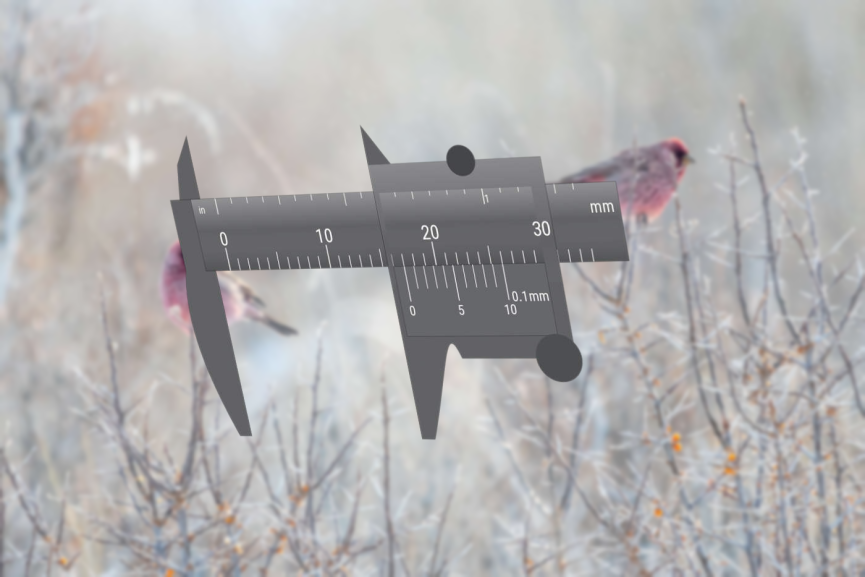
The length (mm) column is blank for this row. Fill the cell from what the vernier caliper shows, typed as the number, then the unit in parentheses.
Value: 17.0 (mm)
